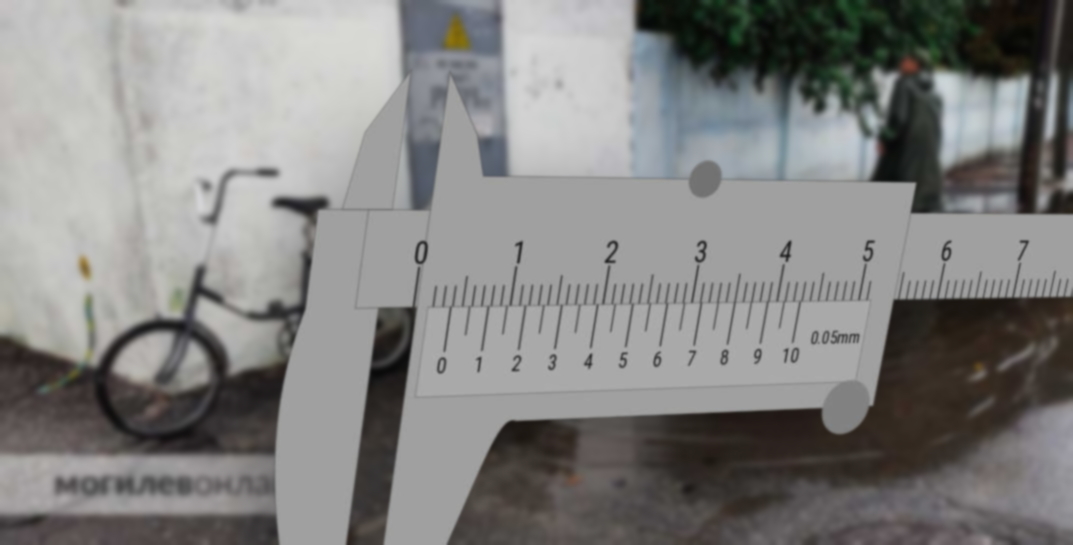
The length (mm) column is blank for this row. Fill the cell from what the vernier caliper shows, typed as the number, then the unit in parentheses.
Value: 3.8 (mm)
